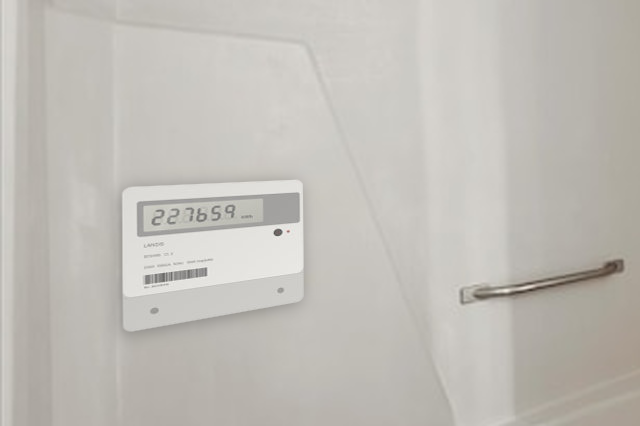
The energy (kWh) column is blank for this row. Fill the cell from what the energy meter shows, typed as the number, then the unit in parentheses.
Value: 227659 (kWh)
